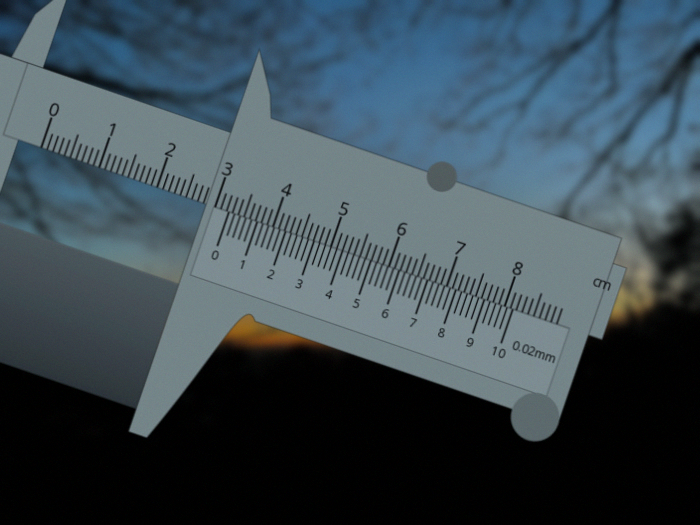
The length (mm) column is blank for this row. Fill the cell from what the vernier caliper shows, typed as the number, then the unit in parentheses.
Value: 32.4 (mm)
